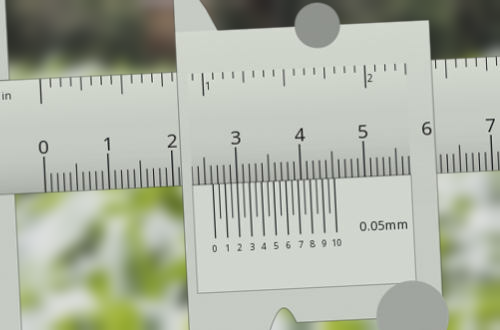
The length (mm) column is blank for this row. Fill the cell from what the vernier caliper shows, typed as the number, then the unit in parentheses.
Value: 26.2 (mm)
